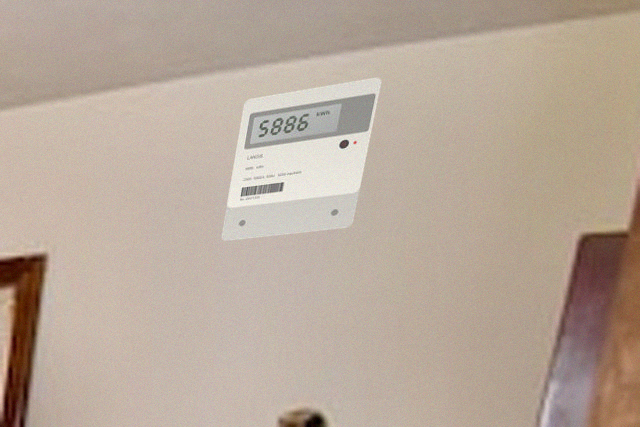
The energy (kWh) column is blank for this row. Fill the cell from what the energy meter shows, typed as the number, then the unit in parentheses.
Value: 5886 (kWh)
